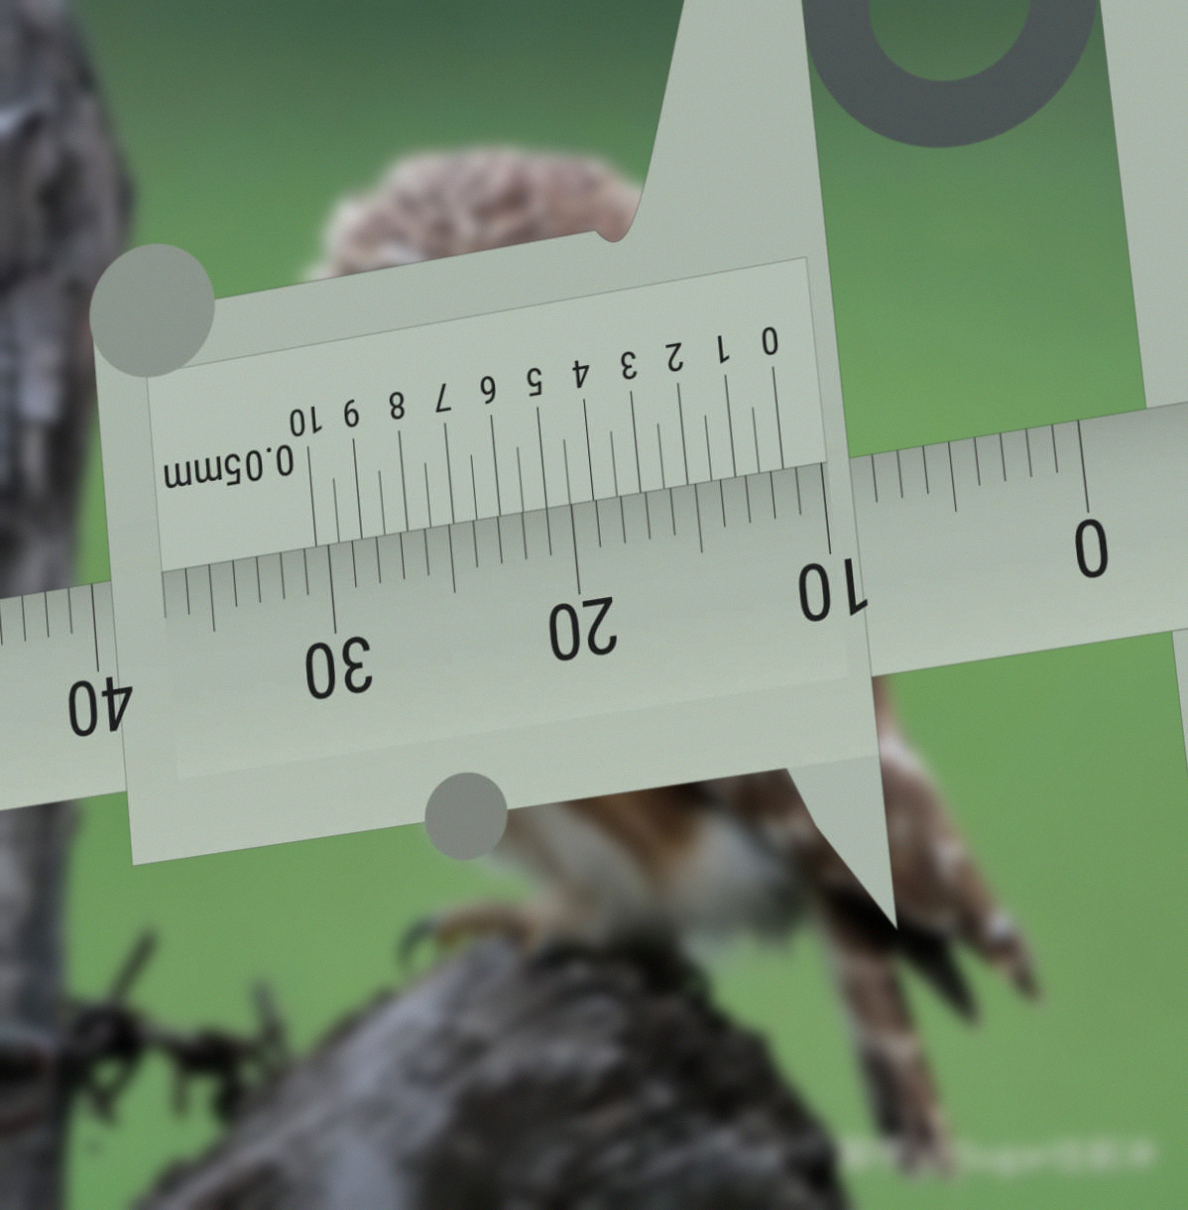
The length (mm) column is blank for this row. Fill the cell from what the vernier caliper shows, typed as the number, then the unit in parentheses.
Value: 11.50 (mm)
